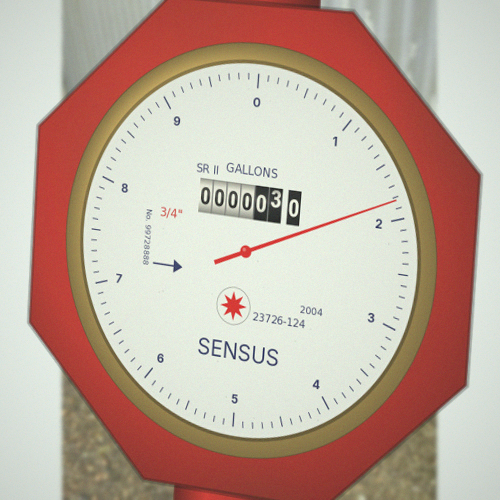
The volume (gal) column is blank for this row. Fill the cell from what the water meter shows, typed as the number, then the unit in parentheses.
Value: 31.8 (gal)
